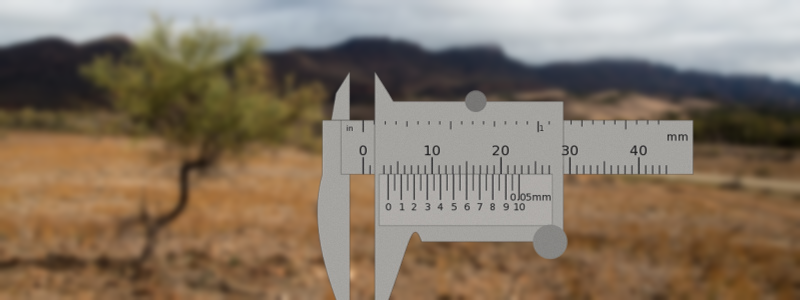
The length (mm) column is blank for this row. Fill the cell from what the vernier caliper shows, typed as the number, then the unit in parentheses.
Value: 3.6 (mm)
